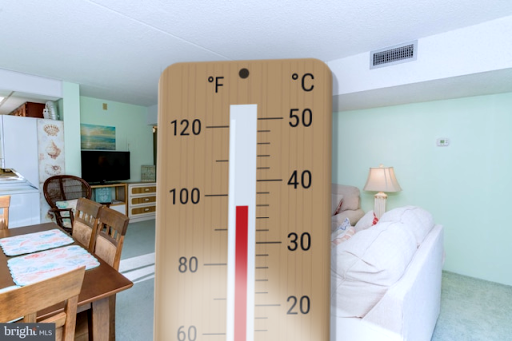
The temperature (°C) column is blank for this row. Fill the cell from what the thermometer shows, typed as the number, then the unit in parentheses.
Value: 36 (°C)
